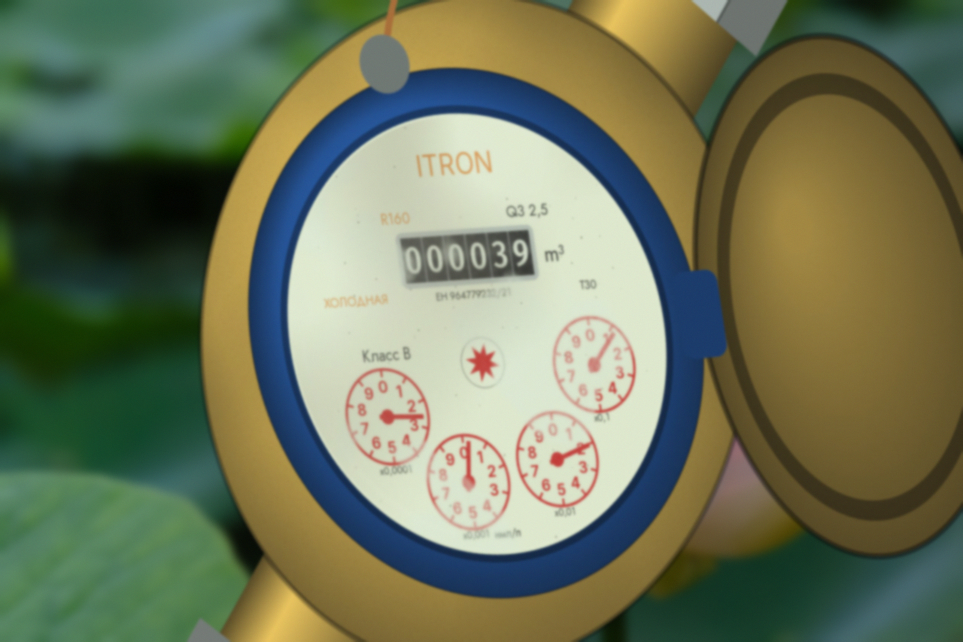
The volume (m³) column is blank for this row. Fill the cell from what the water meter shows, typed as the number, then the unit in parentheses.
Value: 39.1202 (m³)
